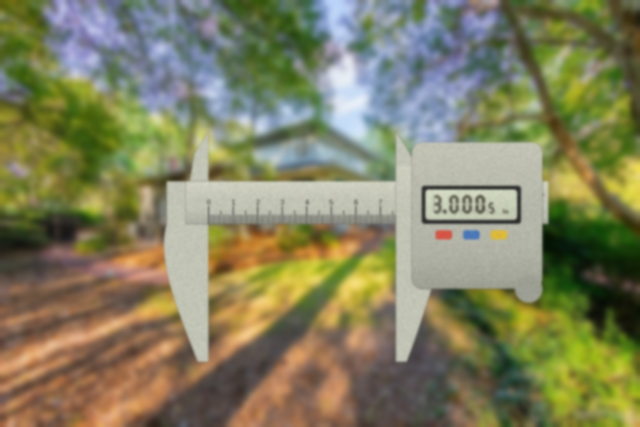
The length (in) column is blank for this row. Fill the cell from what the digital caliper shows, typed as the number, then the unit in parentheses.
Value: 3.0005 (in)
